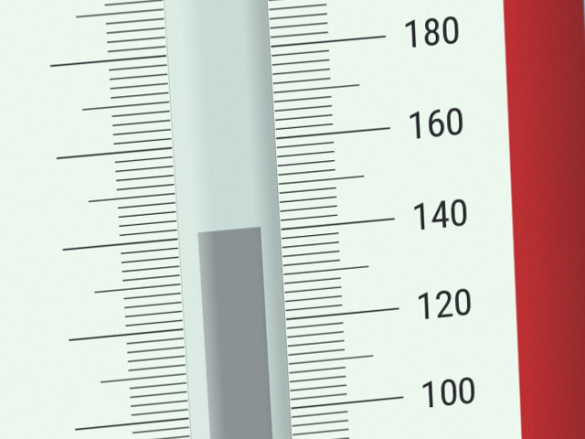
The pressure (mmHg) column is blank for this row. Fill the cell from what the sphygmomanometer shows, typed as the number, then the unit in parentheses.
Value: 141 (mmHg)
